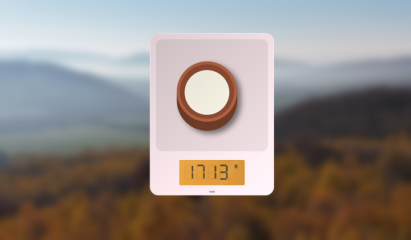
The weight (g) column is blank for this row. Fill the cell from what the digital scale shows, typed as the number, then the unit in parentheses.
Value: 1713 (g)
